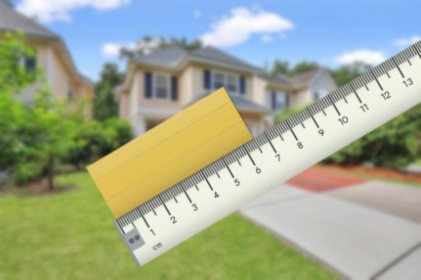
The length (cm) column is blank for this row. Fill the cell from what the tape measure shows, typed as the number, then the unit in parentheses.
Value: 6.5 (cm)
